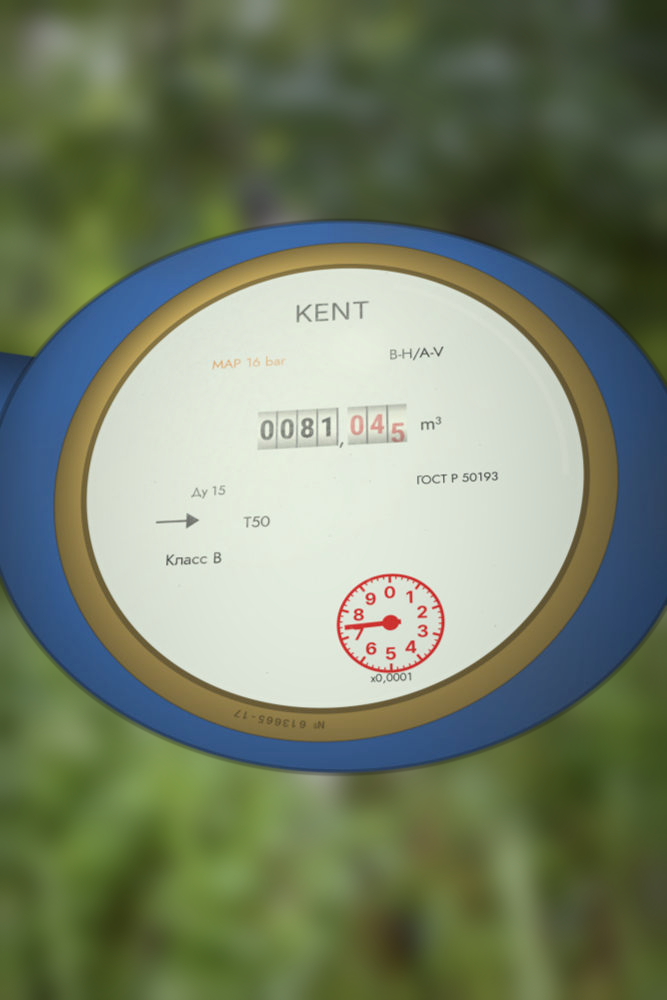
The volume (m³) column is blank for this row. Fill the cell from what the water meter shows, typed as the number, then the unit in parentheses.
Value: 81.0447 (m³)
